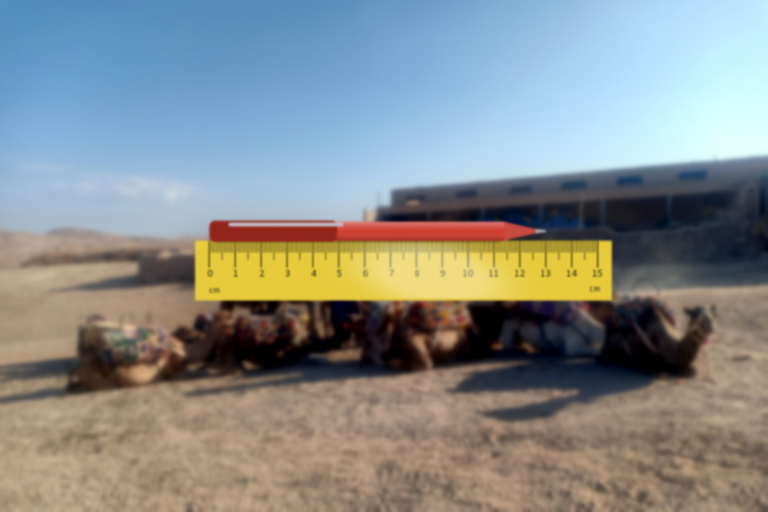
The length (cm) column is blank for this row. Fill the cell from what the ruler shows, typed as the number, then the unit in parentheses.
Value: 13 (cm)
